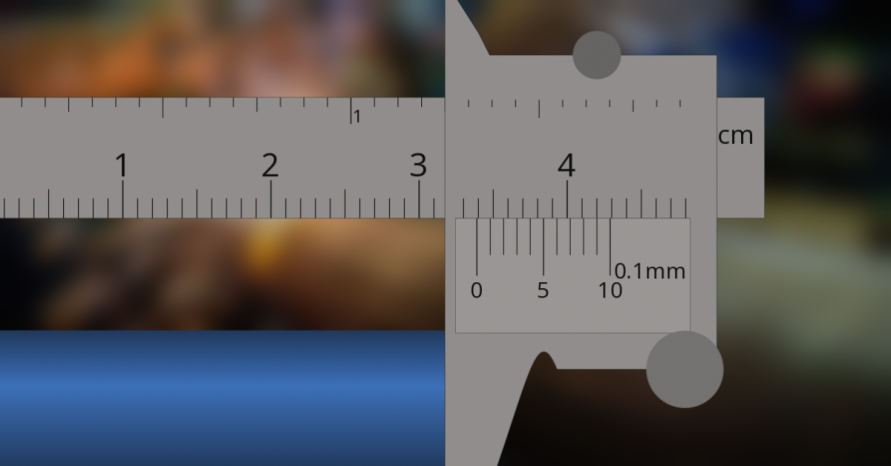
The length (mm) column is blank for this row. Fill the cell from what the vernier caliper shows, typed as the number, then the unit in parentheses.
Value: 33.9 (mm)
